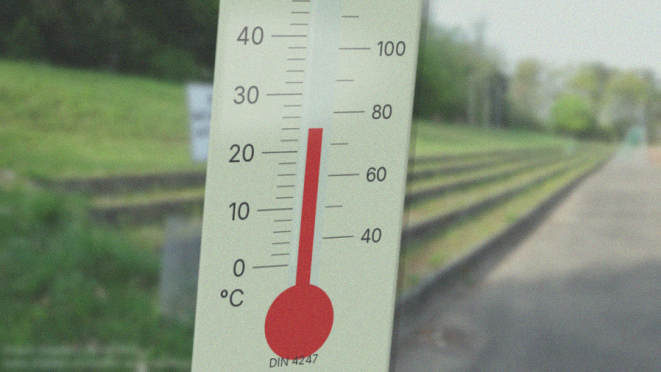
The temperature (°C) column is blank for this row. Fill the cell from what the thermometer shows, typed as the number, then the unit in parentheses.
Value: 24 (°C)
